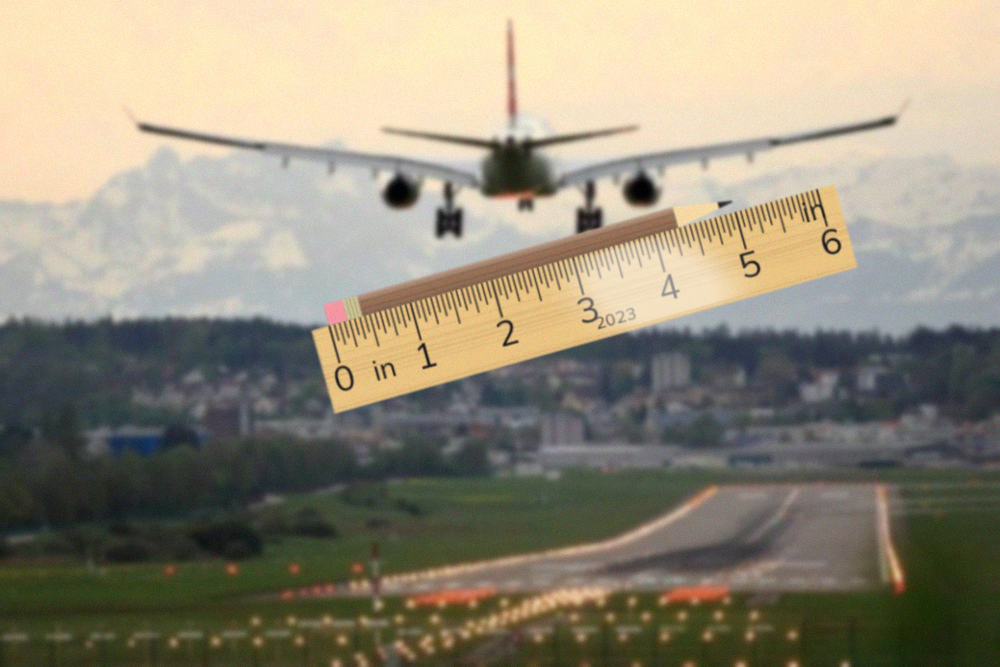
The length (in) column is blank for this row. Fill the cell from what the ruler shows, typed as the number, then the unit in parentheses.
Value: 5 (in)
